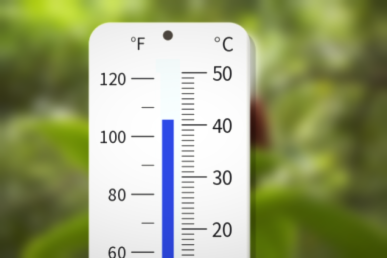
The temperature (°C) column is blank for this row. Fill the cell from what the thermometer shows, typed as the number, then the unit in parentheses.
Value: 41 (°C)
